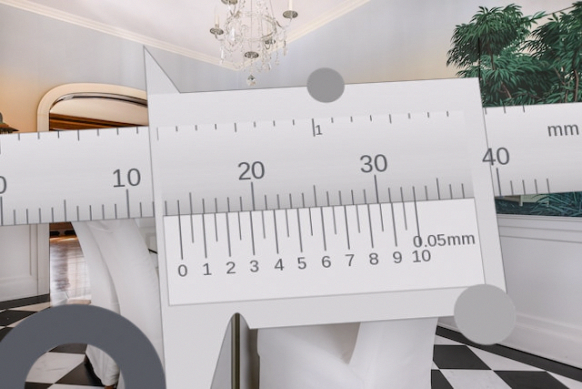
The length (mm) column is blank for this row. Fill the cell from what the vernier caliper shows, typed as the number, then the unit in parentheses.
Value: 14.0 (mm)
